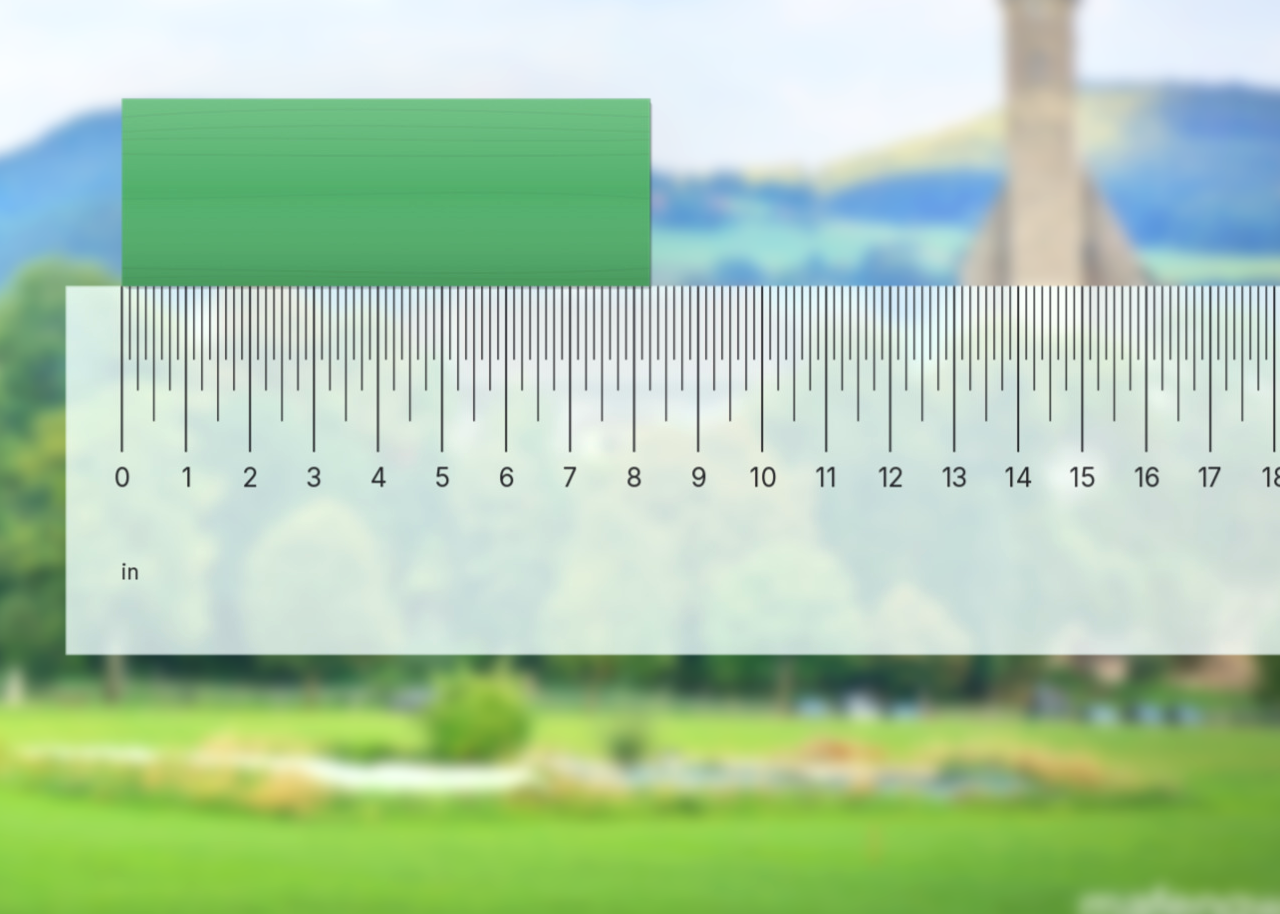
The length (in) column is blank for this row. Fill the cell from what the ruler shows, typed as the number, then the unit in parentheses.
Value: 8.25 (in)
